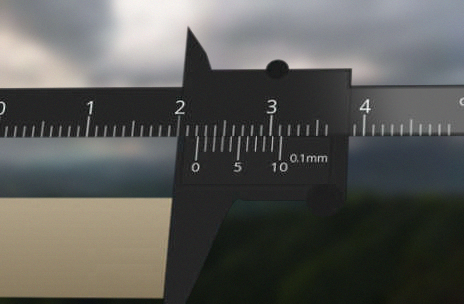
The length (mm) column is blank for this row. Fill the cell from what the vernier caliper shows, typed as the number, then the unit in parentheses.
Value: 22.2 (mm)
